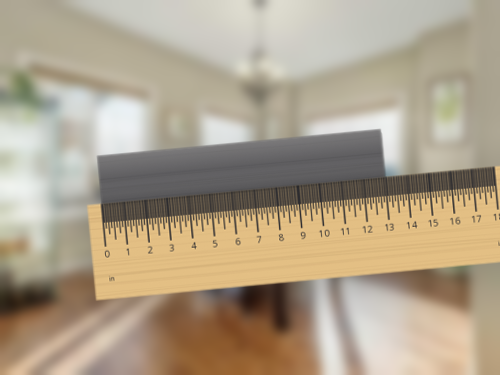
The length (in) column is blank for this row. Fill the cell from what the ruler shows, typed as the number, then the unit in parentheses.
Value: 13 (in)
